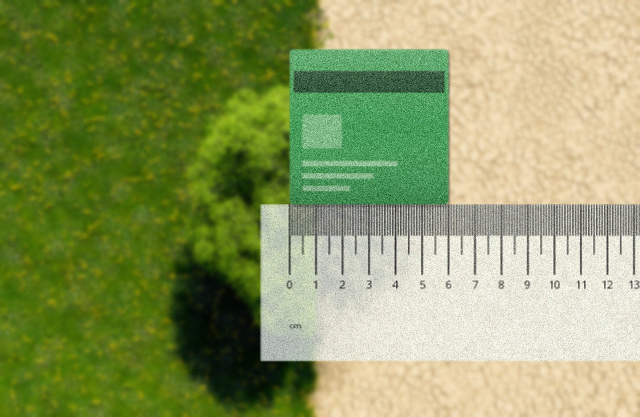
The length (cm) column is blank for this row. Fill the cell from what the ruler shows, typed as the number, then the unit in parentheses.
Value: 6 (cm)
